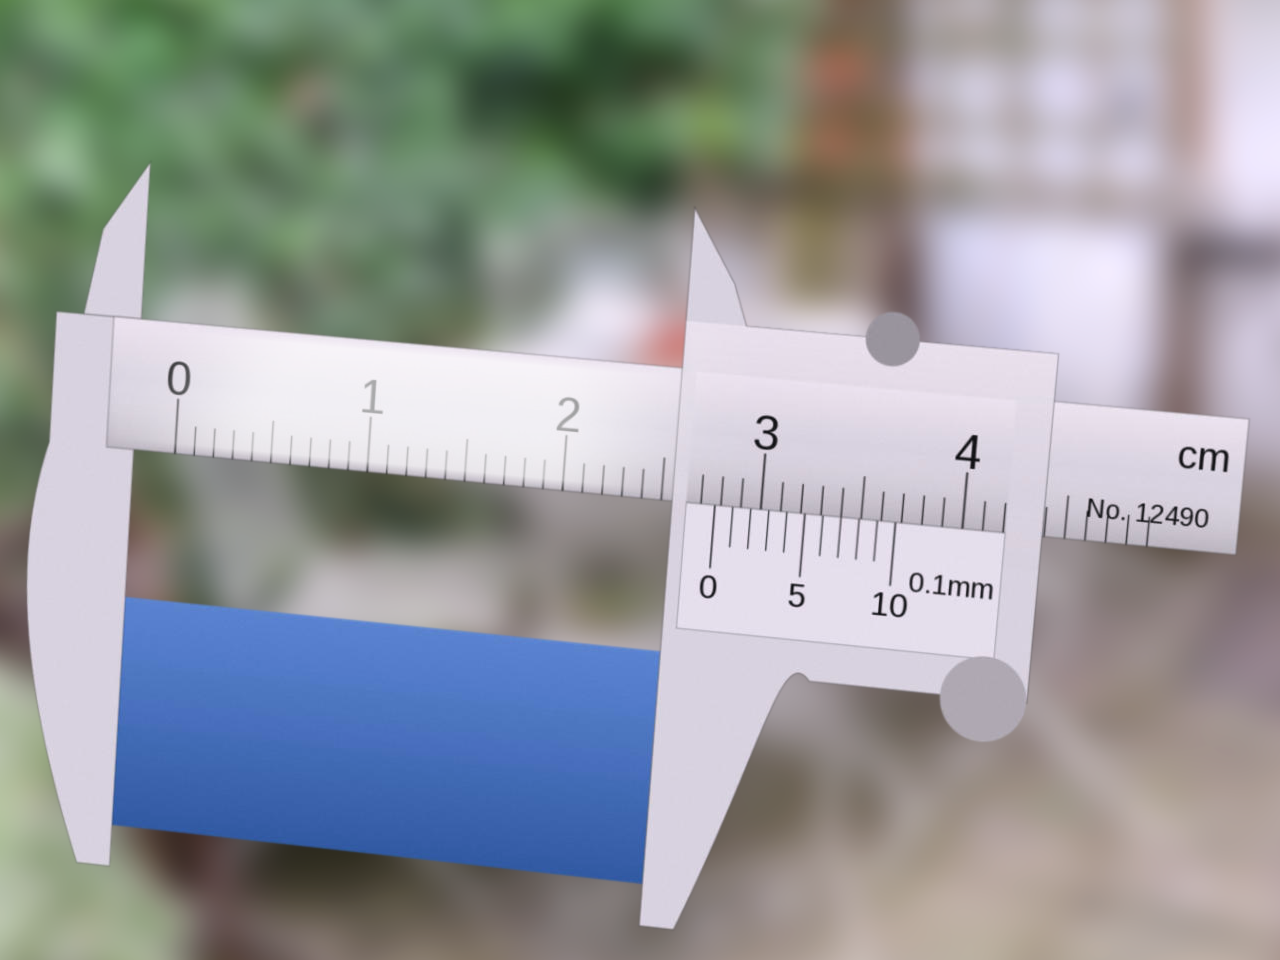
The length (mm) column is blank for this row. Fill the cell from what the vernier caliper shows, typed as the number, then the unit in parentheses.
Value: 27.7 (mm)
